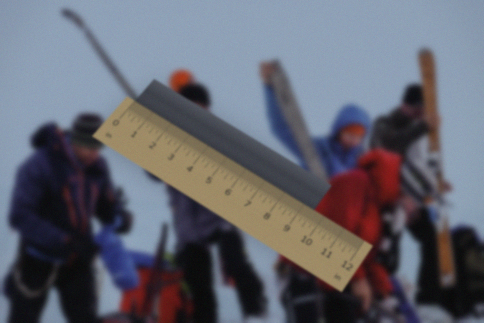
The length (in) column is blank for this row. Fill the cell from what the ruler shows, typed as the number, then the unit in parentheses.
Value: 9.5 (in)
